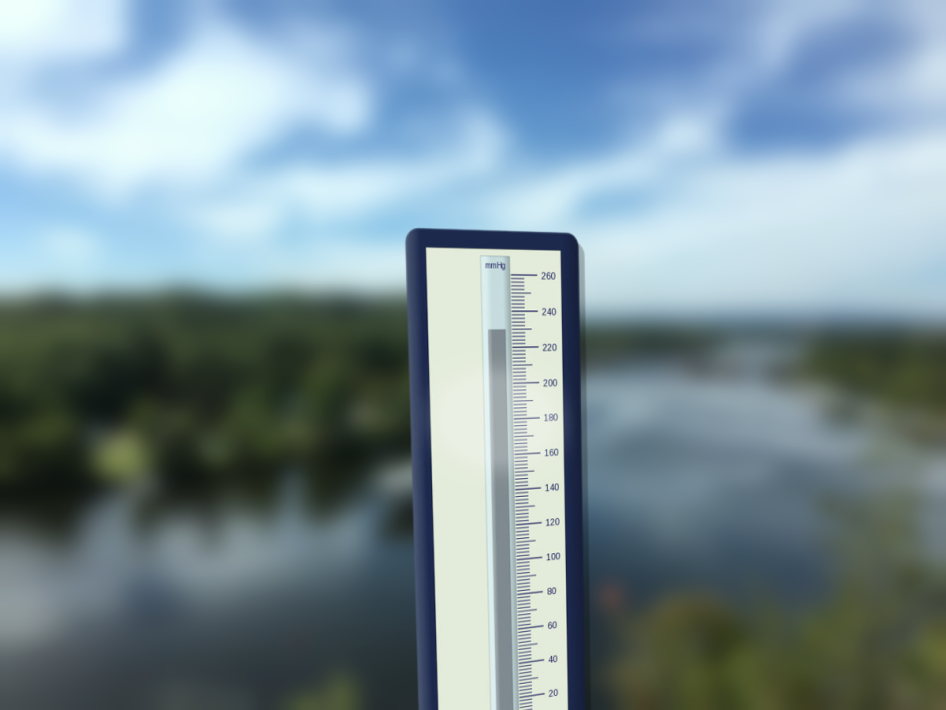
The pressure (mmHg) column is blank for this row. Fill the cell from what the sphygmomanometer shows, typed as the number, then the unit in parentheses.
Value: 230 (mmHg)
